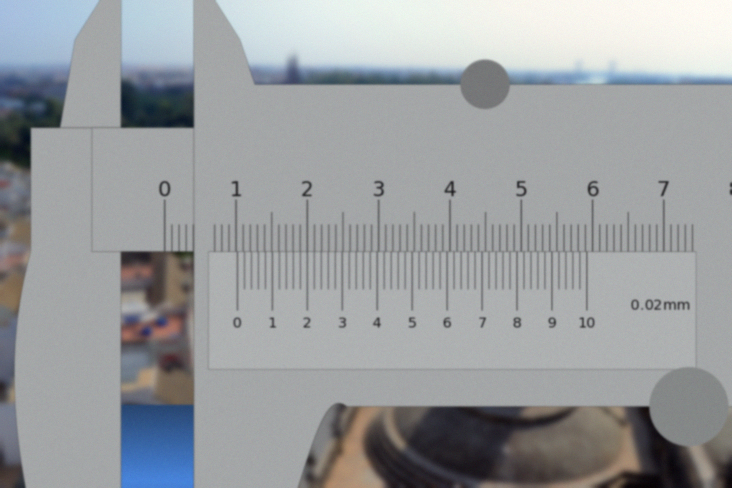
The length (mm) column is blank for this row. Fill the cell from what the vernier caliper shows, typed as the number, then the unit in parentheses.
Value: 10.2 (mm)
